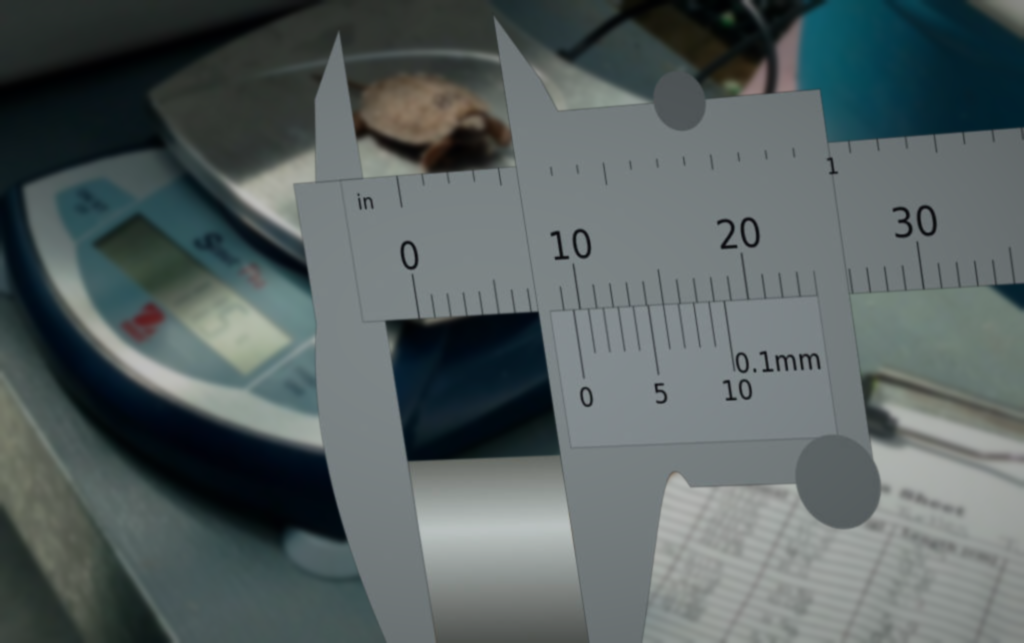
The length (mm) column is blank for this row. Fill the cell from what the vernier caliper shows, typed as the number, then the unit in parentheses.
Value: 9.6 (mm)
